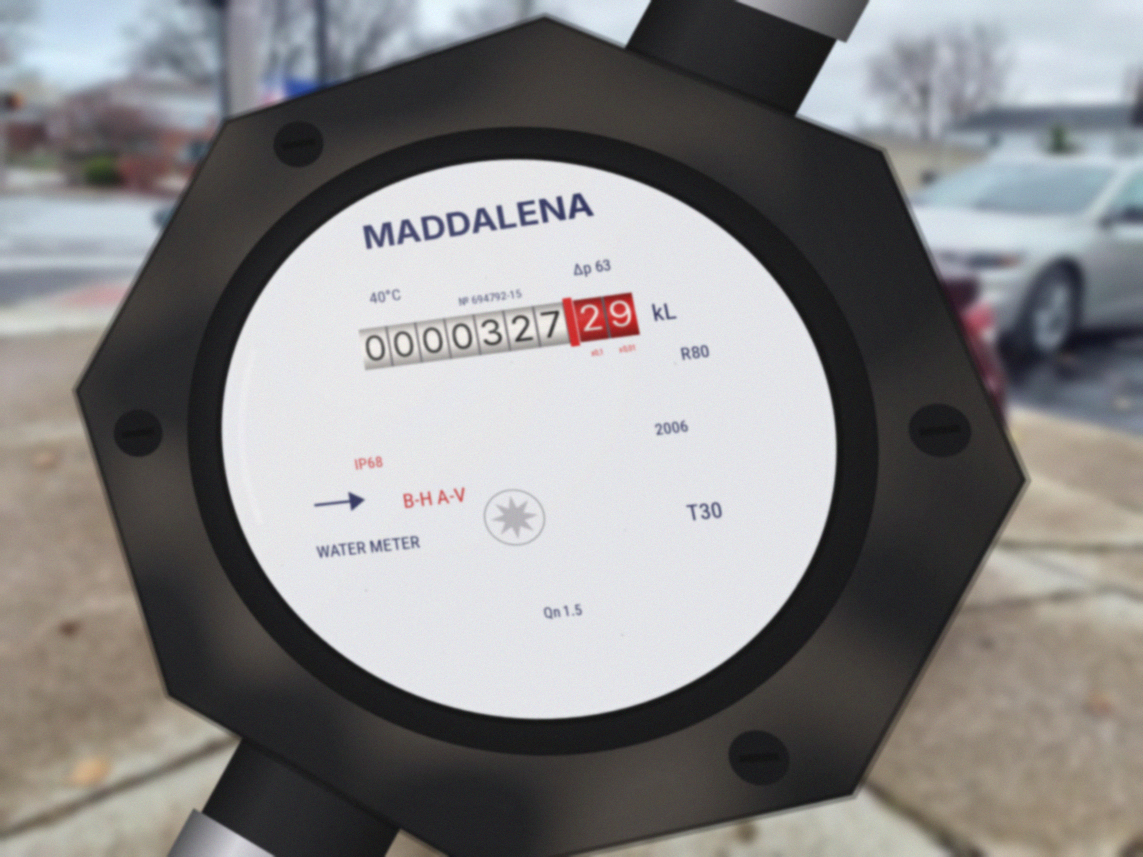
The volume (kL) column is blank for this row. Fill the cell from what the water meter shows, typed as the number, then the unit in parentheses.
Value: 327.29 (kL)
